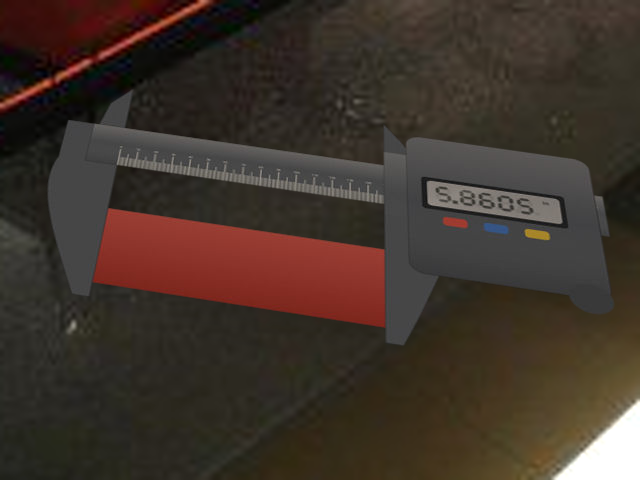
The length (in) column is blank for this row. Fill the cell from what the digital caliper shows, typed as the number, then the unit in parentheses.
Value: 5.8605 (in)
